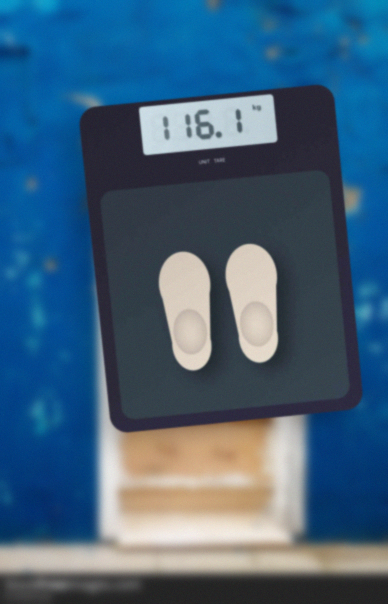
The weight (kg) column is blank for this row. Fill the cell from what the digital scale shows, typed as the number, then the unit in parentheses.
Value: 116.1 (kg)
